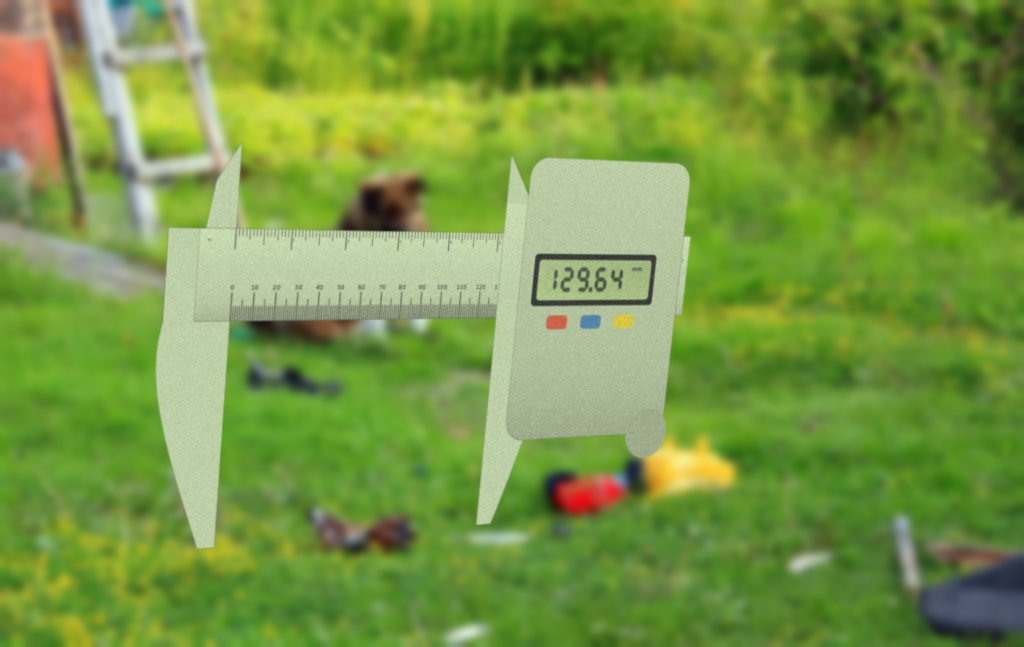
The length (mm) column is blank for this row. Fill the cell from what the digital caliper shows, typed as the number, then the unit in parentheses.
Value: 129.64 (mm)
